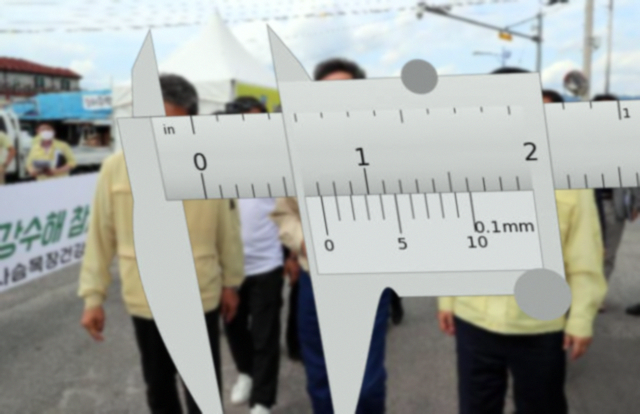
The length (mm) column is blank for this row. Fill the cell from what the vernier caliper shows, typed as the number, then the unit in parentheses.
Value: 7.1 (mm)
